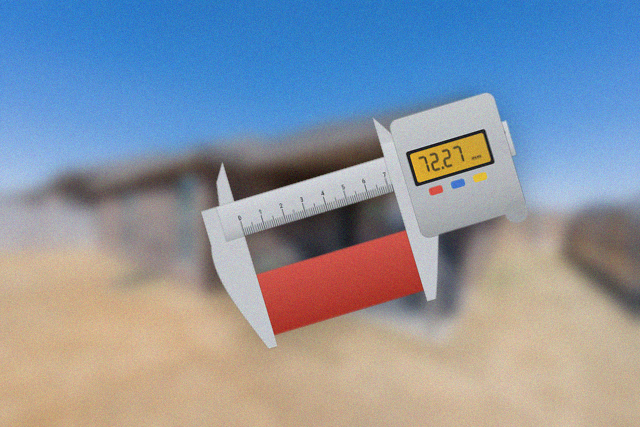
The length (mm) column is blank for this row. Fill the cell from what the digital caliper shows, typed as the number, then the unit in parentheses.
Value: 72.27 (mm)
